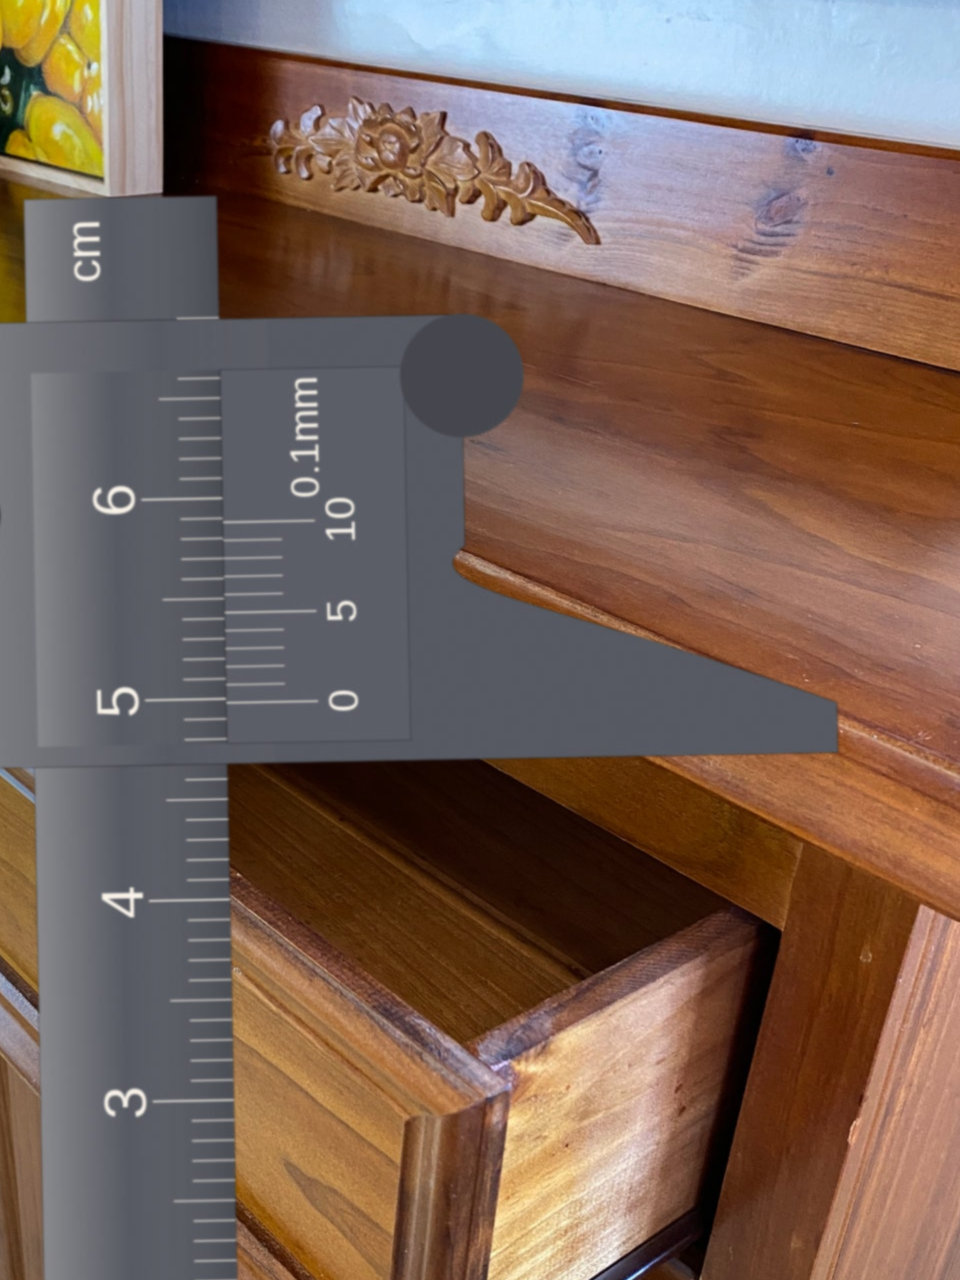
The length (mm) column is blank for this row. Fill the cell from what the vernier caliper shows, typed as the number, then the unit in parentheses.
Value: 49.8 (mm)
